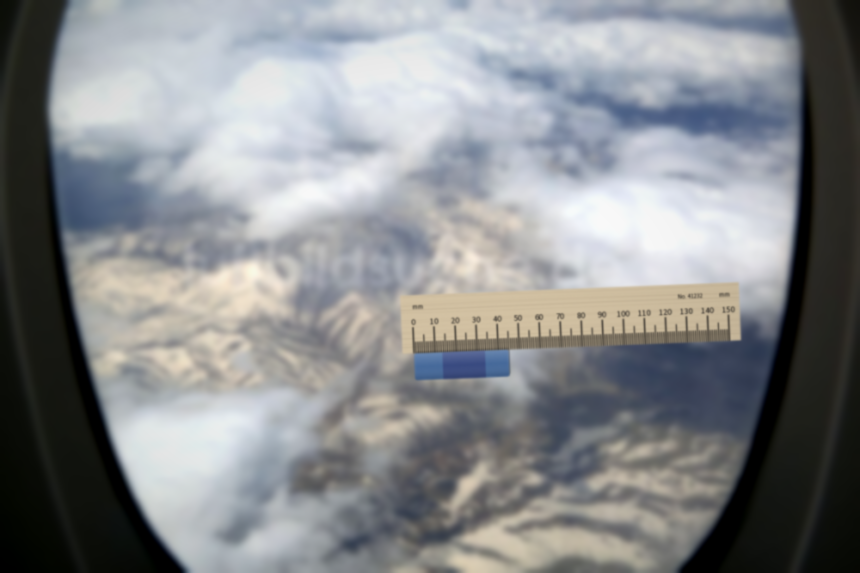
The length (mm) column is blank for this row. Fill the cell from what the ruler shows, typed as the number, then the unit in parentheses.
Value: 45 (mm)
